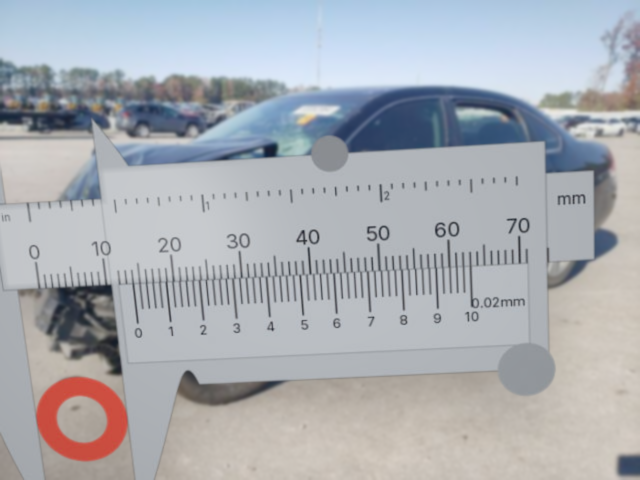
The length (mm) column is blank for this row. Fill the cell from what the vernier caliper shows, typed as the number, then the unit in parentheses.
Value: 14.0 (mm)
